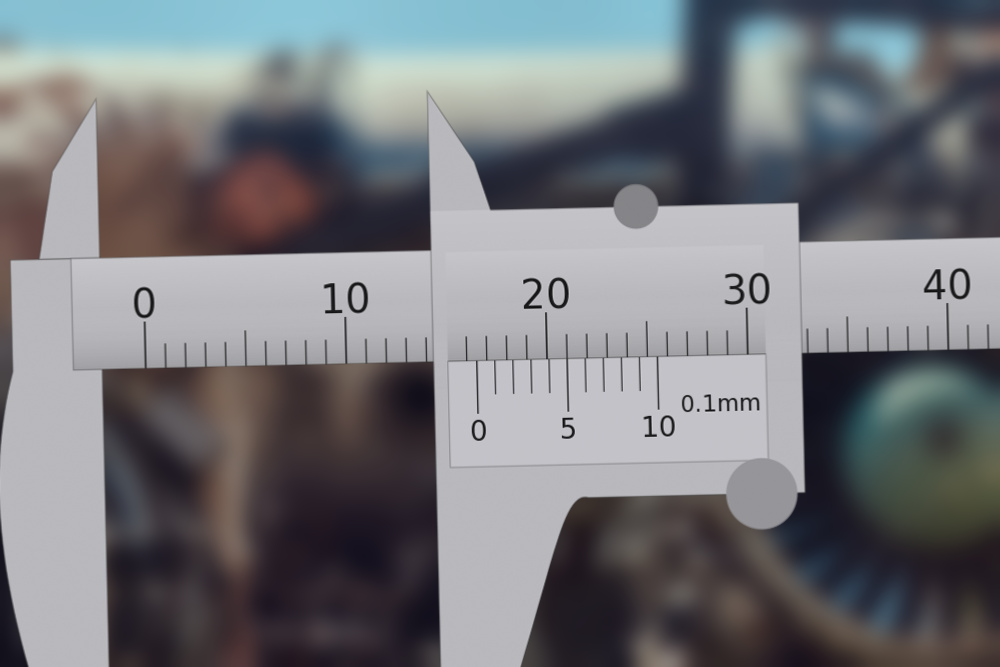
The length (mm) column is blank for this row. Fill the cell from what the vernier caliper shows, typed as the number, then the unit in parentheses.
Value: 16.5 (mm)
